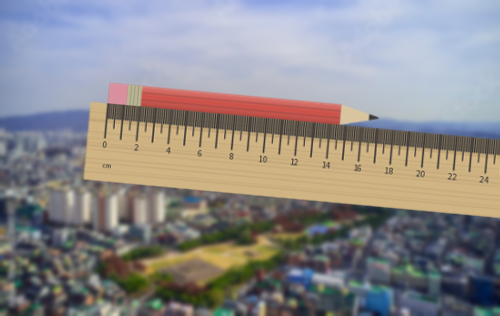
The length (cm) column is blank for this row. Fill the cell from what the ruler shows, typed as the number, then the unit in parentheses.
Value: 17 (cm)
